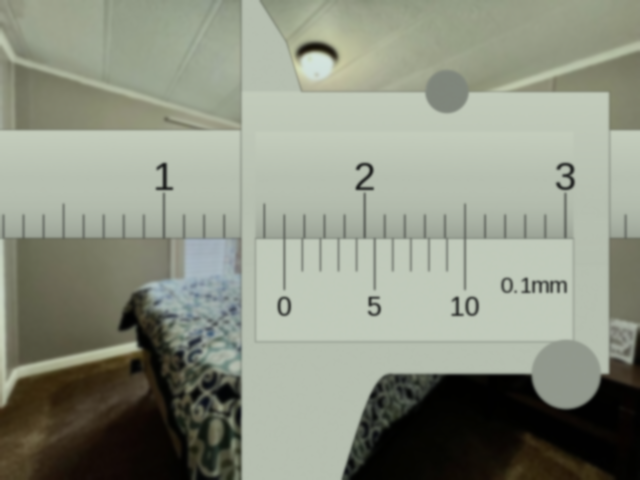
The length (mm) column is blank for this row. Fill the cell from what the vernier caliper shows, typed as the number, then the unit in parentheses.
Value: 16.0 (mm)
